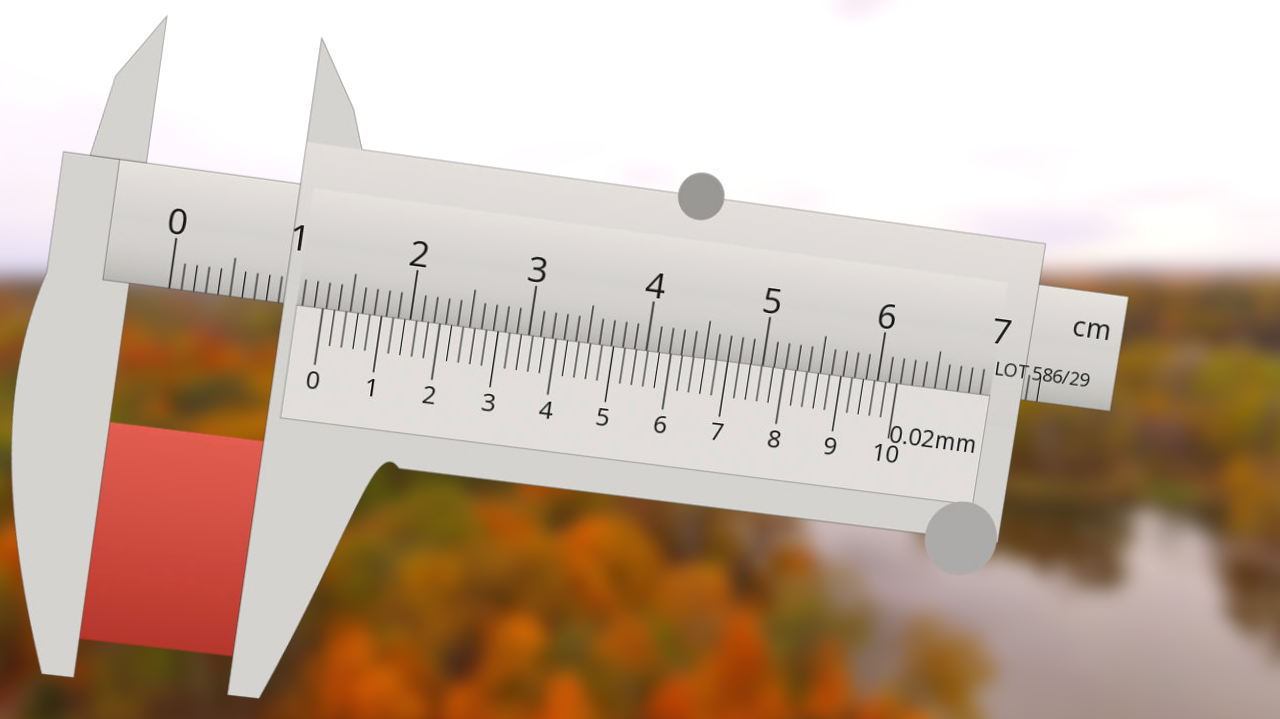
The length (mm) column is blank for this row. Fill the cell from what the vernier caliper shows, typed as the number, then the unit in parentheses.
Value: 12.7 (mm)
